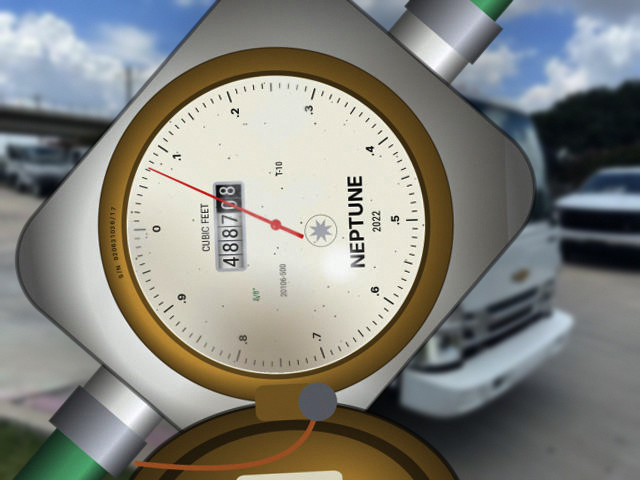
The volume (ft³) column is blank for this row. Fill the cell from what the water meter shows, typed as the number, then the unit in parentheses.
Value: 488708.07 (ft³)
